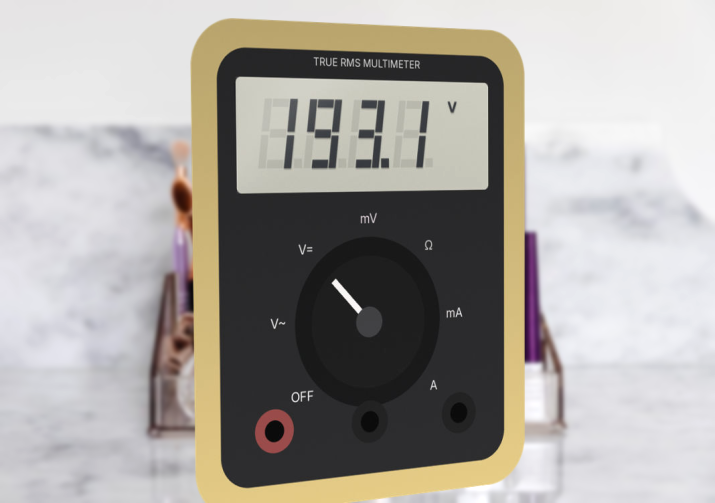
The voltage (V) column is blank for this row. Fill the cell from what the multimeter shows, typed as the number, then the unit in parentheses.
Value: 193.1 (V)
